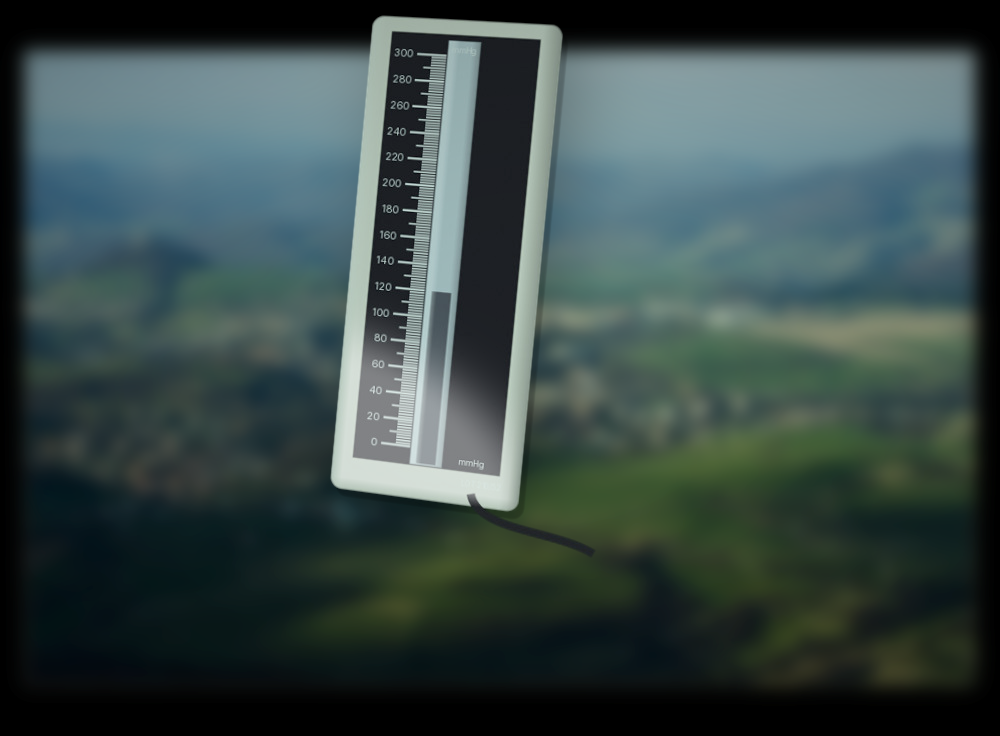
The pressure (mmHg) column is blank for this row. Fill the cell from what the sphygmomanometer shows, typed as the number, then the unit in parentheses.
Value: 120 (mmHg)
